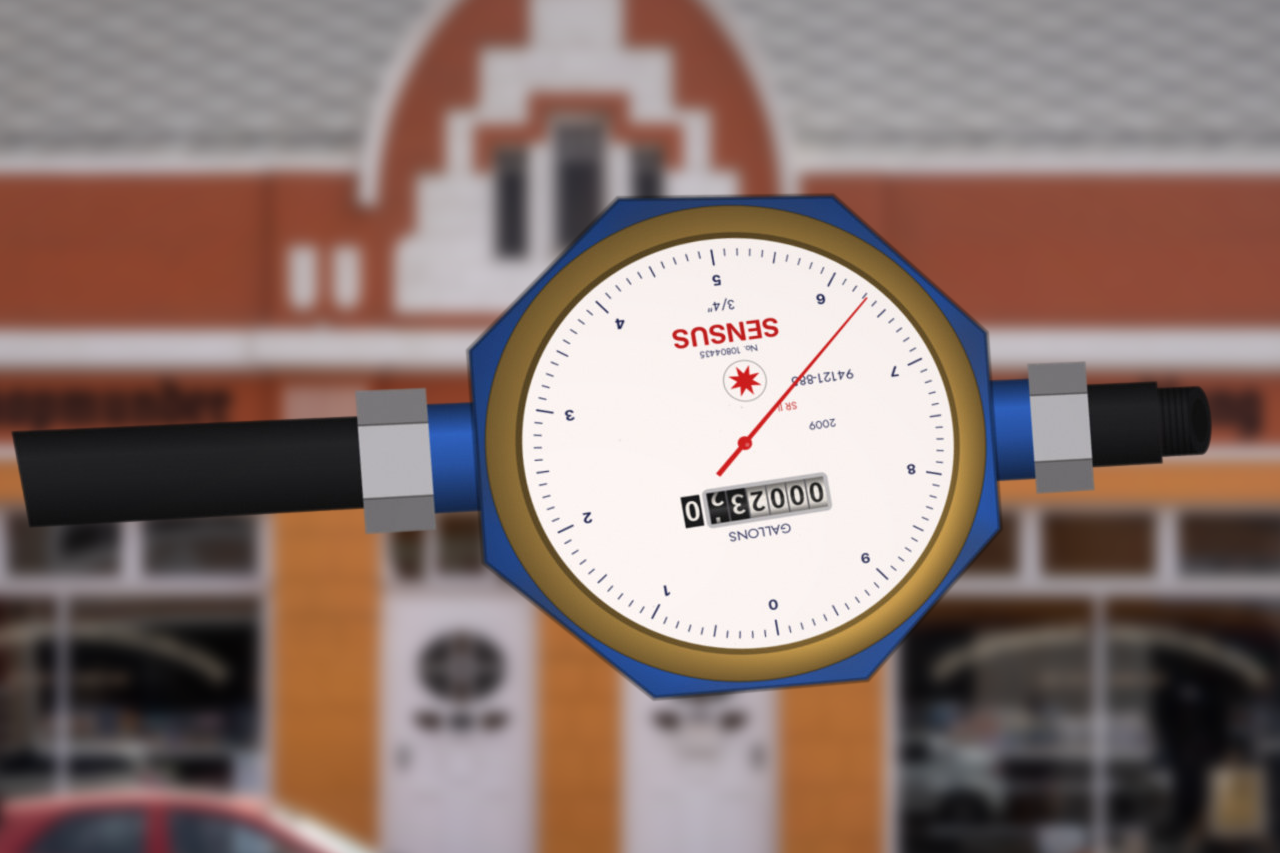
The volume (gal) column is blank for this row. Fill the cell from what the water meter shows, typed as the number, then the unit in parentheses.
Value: 2316.3 (gal)
